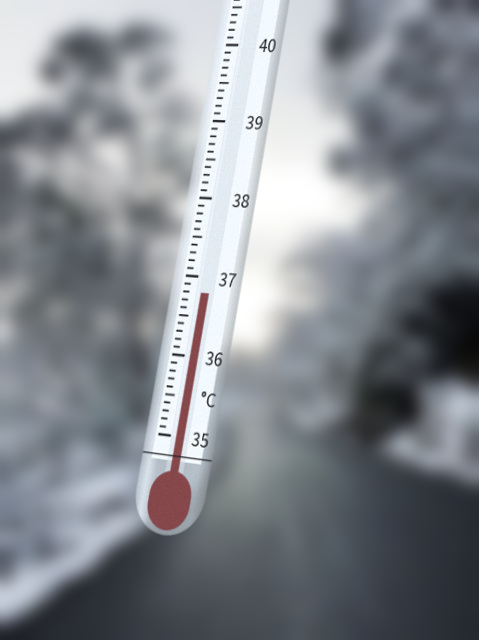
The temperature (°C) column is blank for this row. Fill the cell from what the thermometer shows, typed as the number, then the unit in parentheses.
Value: 36.8 (°C)
